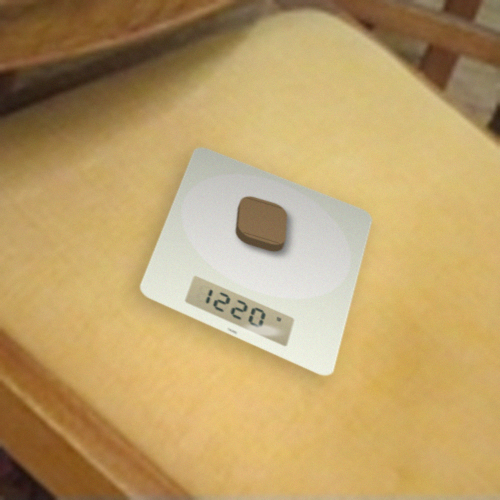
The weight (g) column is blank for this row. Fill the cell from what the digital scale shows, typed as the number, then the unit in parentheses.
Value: 1220 (g)
